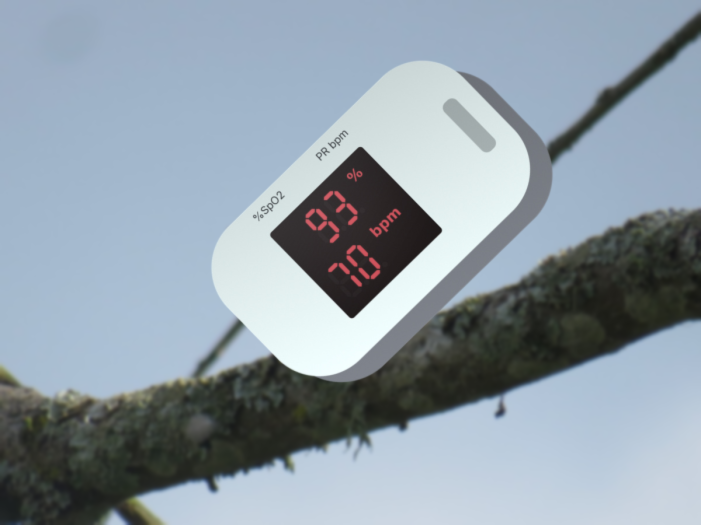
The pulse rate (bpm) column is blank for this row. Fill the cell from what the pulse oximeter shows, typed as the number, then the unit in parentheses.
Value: 70 (bpm)
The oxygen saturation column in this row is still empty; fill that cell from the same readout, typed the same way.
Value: 93 (%)
